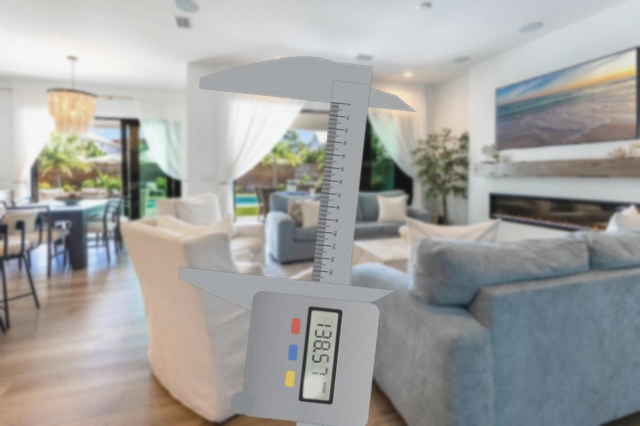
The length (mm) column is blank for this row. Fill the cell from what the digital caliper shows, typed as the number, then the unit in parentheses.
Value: 138.57 (mm)
